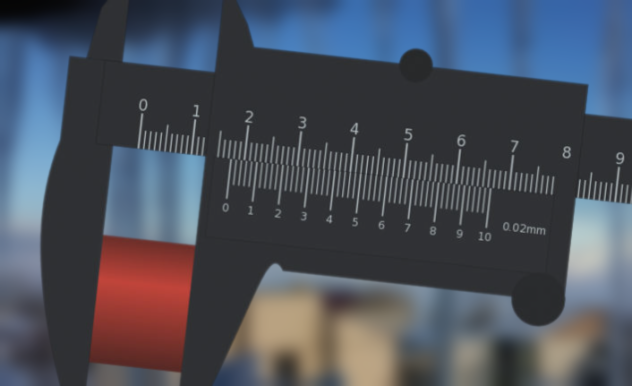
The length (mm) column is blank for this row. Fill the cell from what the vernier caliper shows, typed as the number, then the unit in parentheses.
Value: 17.5 (mm)
